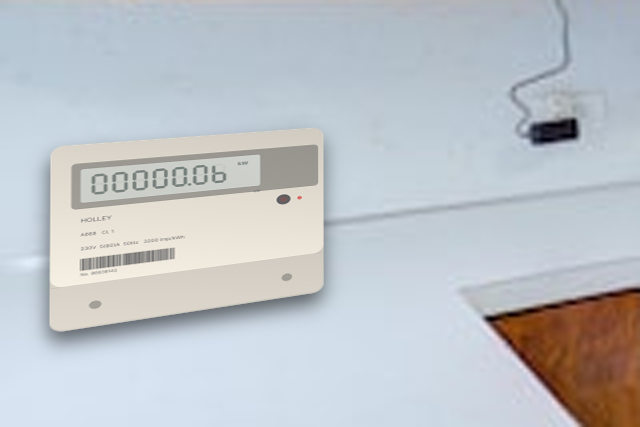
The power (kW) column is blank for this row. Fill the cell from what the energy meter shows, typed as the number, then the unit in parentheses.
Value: 0.06 (kW)
